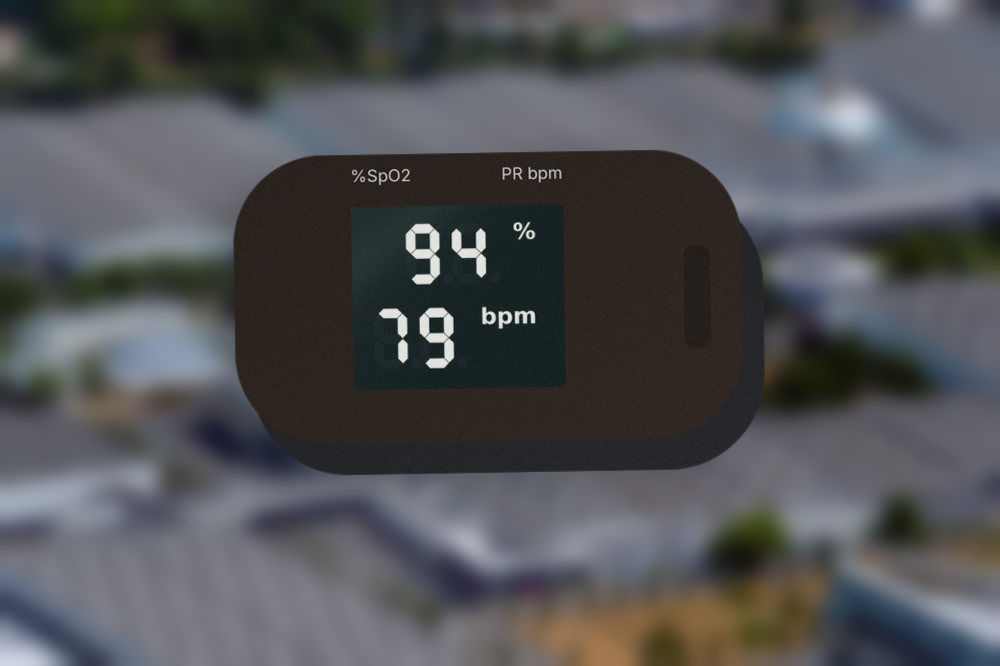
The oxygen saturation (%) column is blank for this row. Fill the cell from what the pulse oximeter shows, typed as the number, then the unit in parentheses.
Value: 94 (%)
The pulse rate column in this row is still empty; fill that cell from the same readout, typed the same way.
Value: 79 (bpm)
